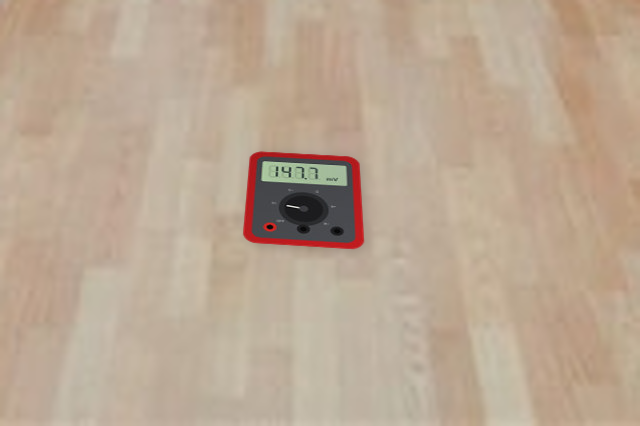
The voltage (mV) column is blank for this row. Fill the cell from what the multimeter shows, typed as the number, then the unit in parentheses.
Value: 147.7 (mV)
